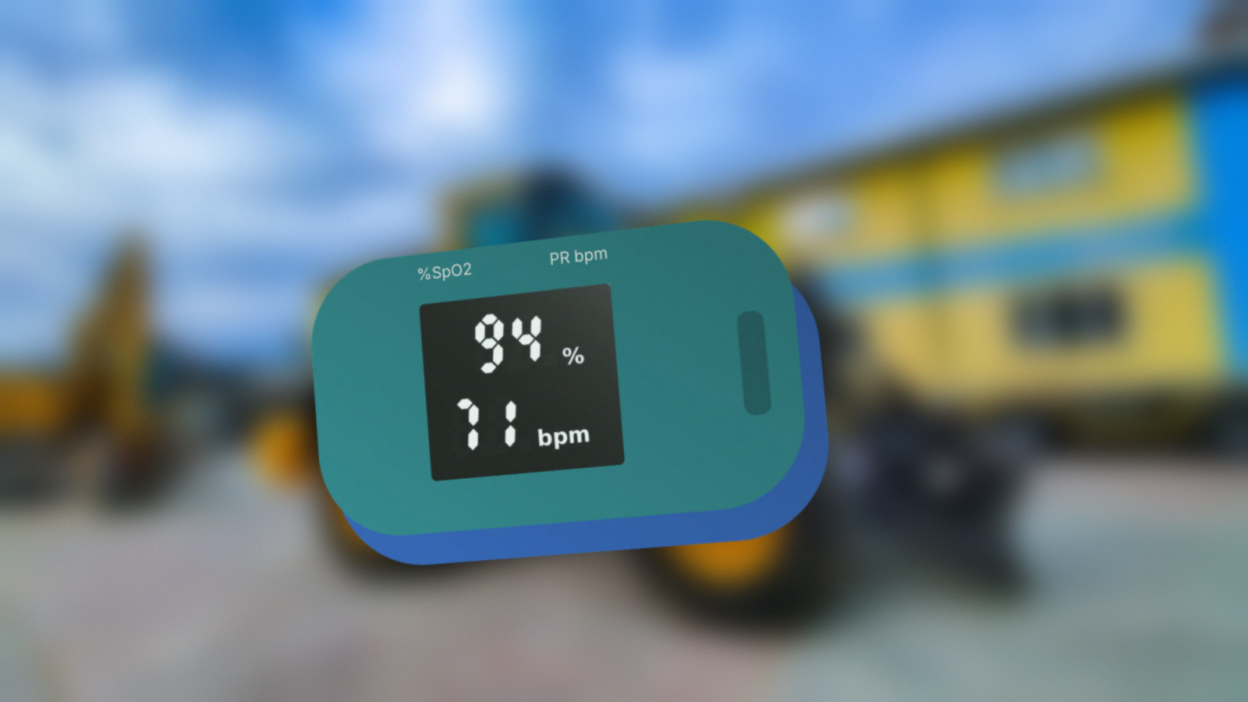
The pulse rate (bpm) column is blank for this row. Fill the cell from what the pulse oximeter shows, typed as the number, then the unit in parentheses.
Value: 71 (bpm)
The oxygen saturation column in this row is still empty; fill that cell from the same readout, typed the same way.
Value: 94 (%)
